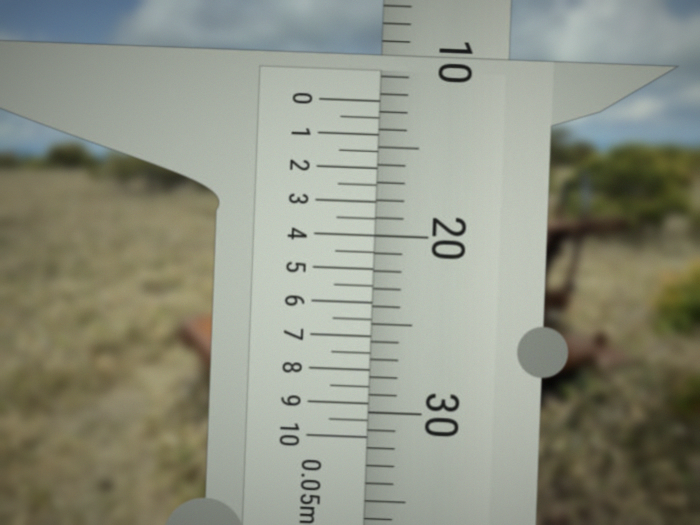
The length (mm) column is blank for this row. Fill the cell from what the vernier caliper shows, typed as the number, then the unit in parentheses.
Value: 12.4 (mm)
